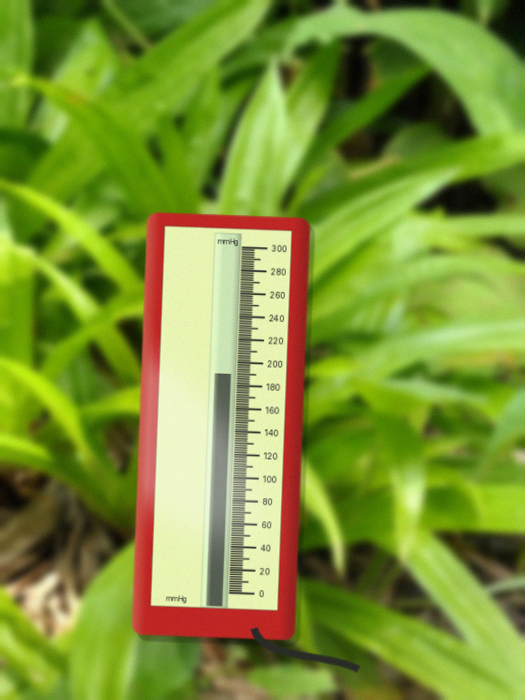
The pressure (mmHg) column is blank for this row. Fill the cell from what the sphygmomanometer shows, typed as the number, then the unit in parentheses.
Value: 190 (mmHg)
